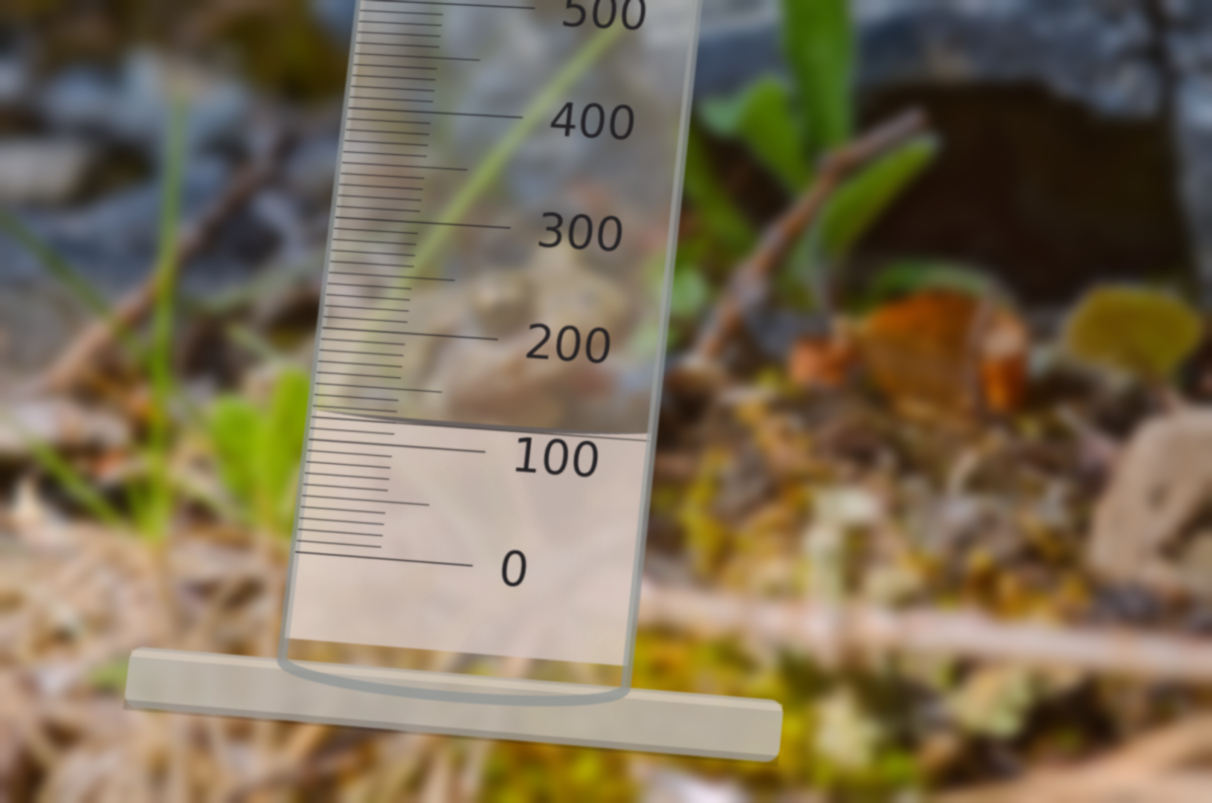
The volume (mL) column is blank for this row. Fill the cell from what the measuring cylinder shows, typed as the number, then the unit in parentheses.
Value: 120 (mL)
